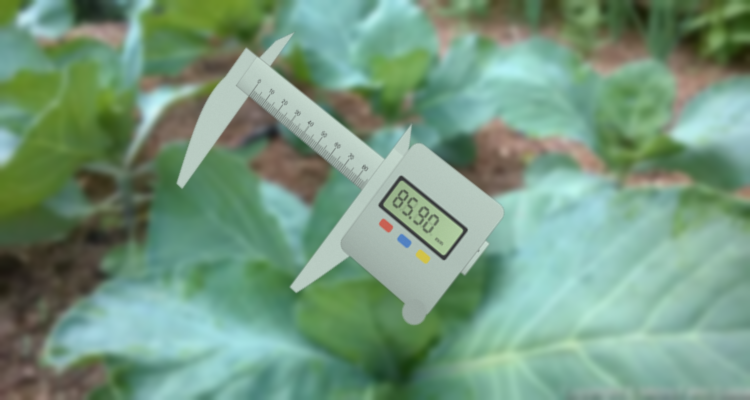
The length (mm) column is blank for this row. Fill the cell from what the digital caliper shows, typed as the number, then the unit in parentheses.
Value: 85.90 (mm)
